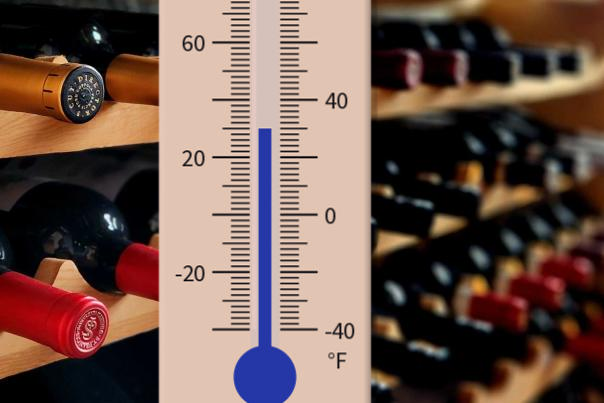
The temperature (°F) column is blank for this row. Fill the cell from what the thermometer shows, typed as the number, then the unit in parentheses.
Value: 30 (°F)
